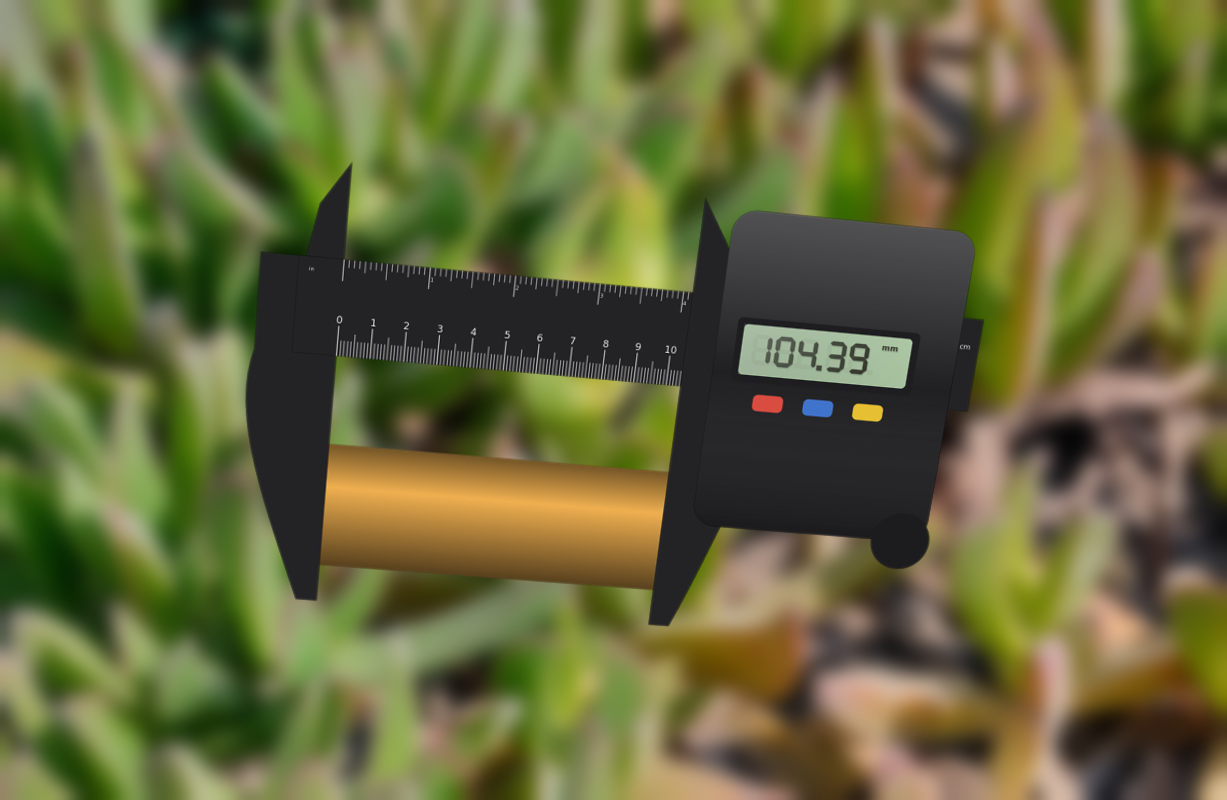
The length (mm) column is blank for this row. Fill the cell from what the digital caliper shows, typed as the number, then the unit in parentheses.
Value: 104.39 (mm)
